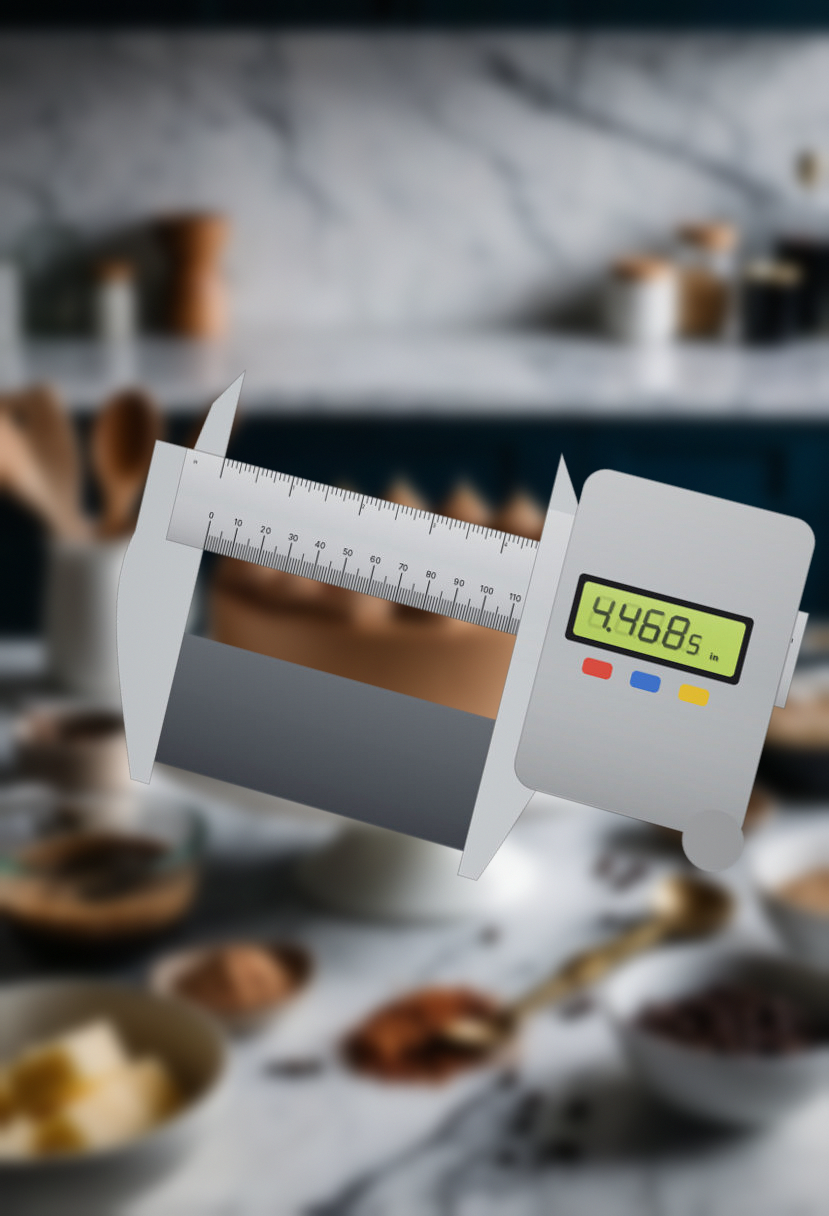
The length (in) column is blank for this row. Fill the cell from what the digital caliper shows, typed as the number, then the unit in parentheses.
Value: 4.4685 (in)
